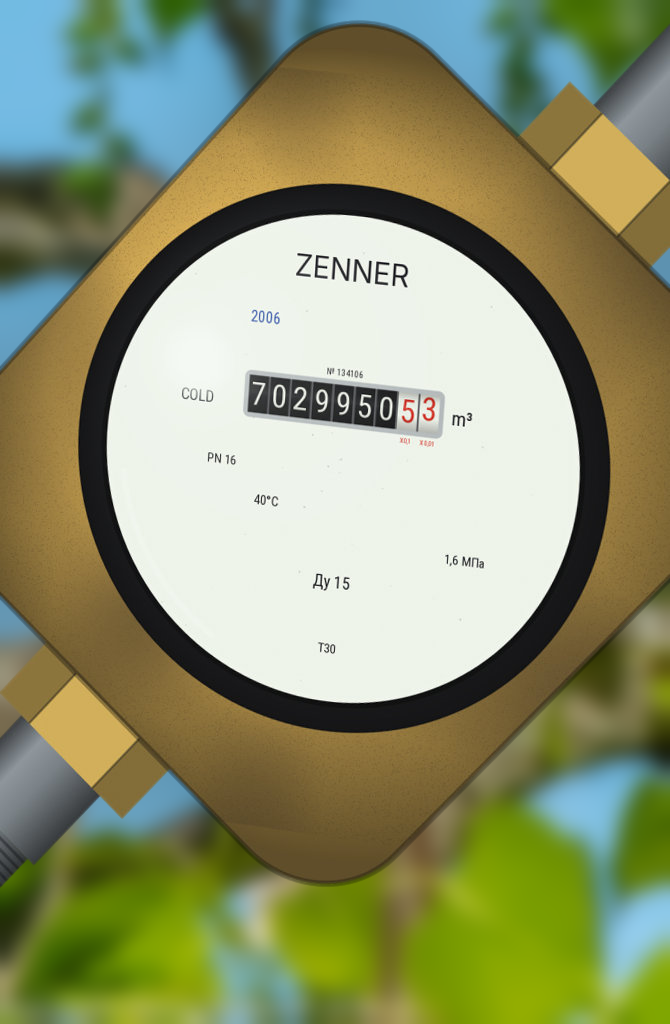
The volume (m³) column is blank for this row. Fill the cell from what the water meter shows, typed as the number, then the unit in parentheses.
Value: 7029950.53 (m³)
